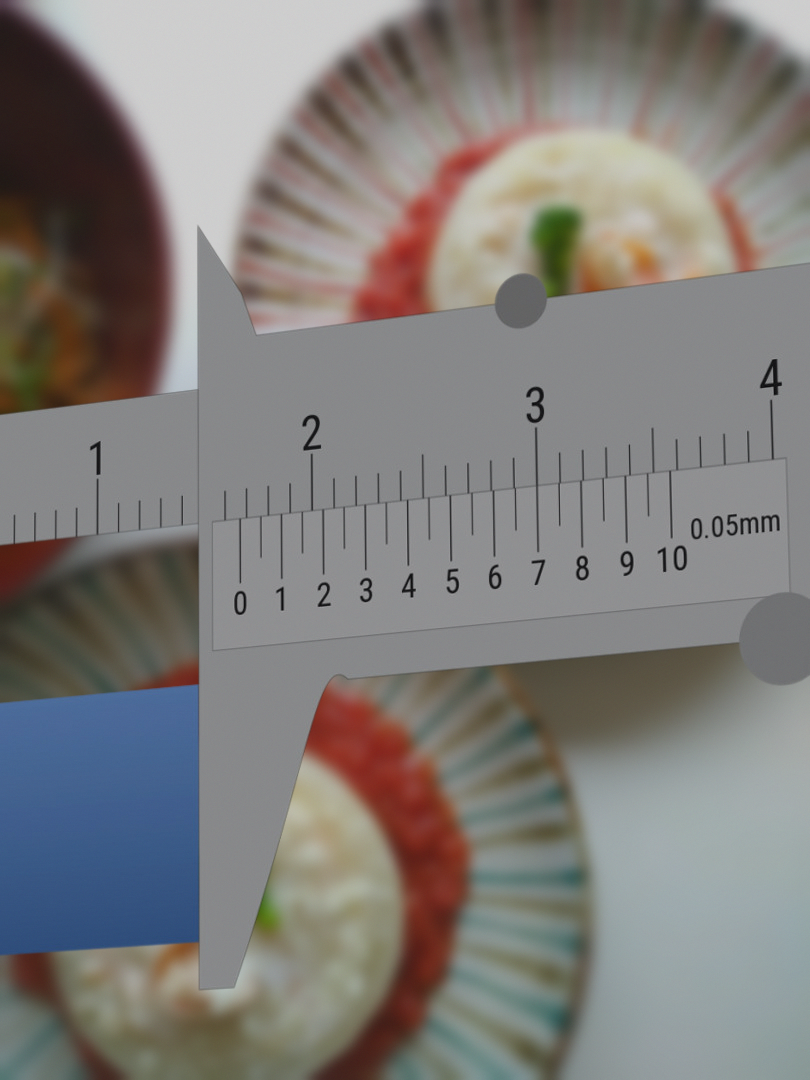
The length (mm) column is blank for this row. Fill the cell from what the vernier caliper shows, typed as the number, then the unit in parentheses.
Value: 16.7 (mm)
